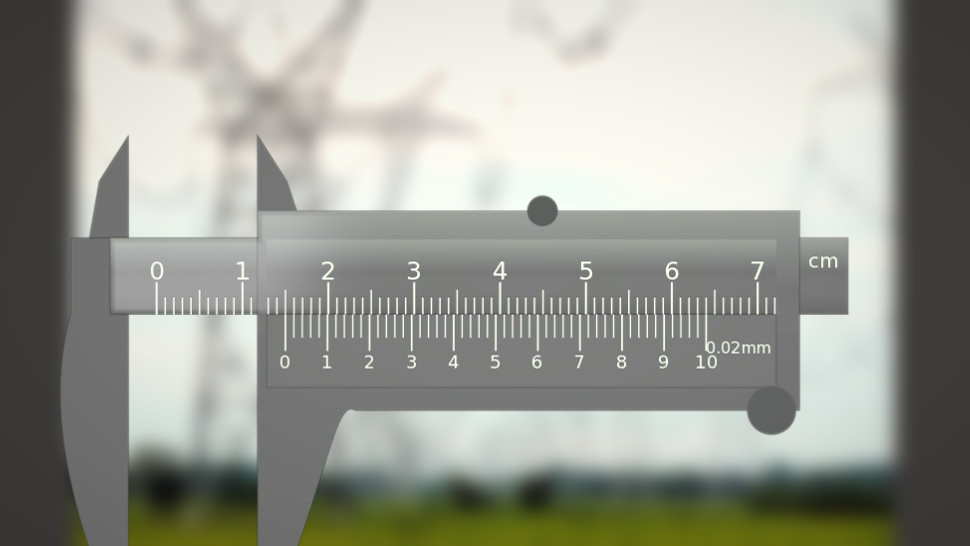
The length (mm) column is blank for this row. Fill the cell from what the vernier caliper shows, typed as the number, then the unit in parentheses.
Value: 15.0 (mm)
